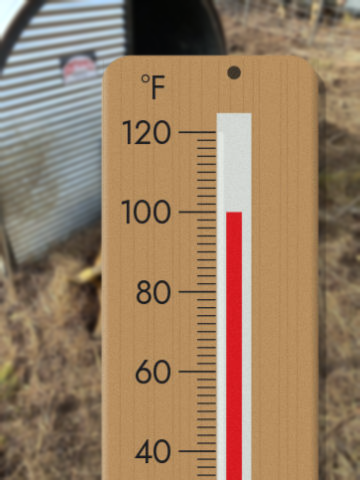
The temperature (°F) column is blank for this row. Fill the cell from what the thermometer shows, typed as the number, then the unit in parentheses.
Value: 100 (°F)
